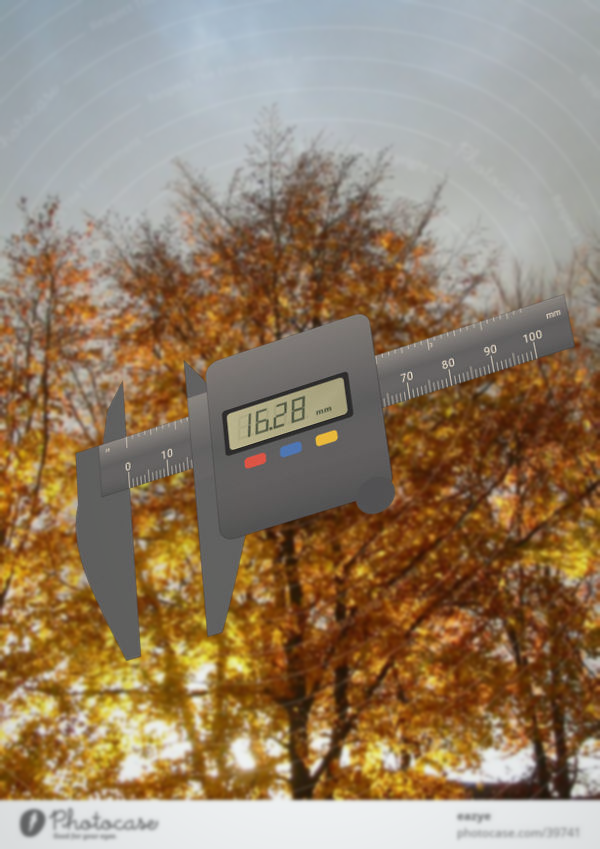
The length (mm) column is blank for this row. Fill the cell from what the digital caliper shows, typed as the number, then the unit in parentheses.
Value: 16.28 (mm)
